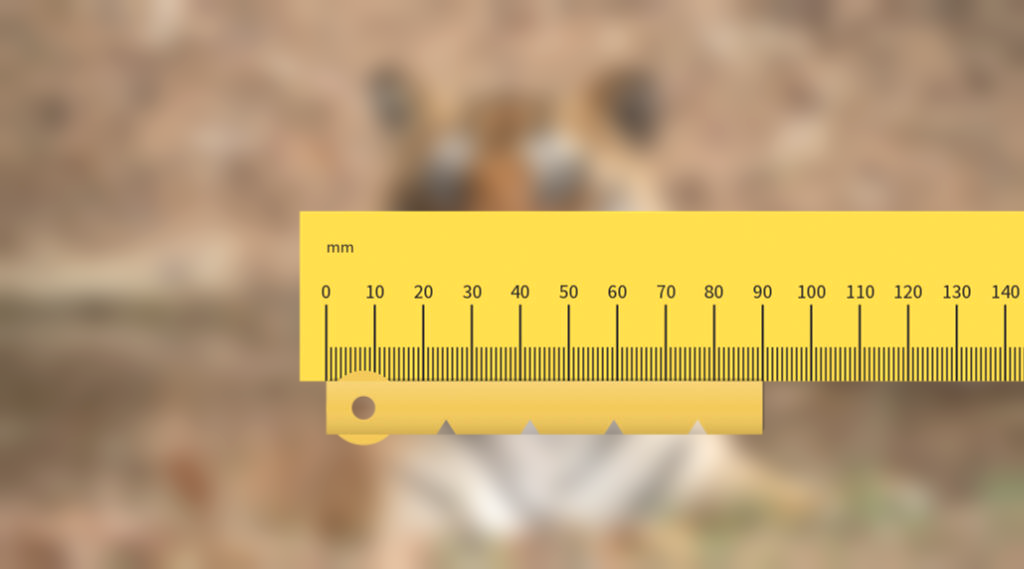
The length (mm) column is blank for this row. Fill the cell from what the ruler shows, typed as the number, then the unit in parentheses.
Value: 90 (mm)
